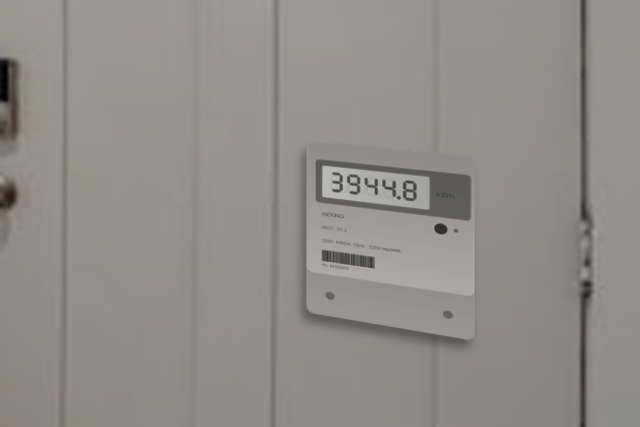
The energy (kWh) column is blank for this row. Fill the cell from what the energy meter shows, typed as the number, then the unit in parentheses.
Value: 3944.8 (kWh)
